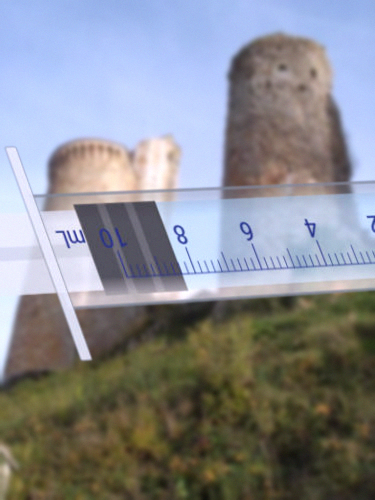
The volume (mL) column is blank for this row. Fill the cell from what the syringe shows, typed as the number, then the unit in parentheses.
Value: 8.4 (mL)
